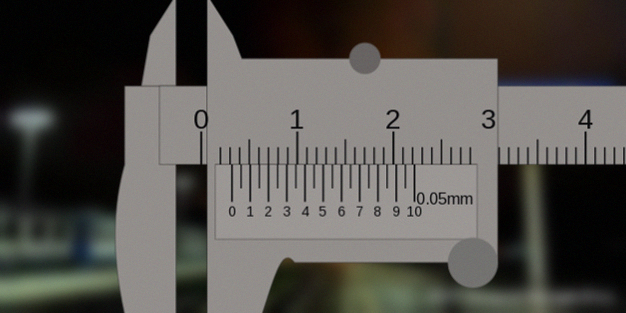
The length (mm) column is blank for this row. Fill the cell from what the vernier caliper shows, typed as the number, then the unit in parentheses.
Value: 3.2 (mm)
